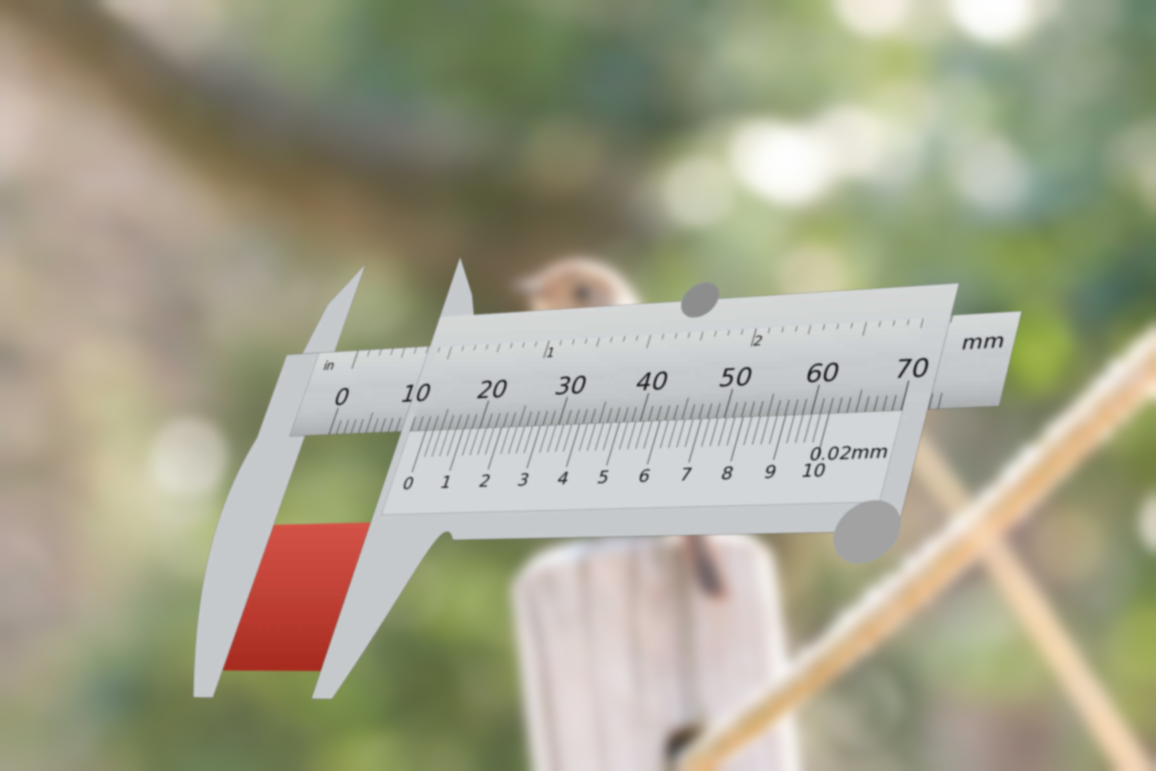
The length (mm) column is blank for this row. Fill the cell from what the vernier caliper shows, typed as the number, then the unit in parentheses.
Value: 13.0 (mm)
